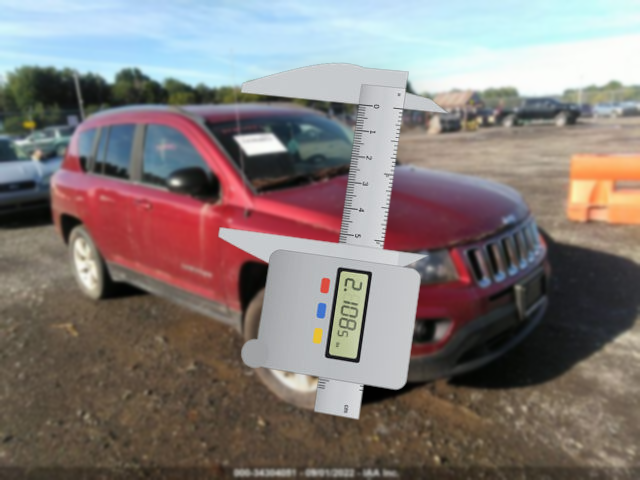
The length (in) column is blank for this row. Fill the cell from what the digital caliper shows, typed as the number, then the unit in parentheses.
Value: 2.1085 (in)
